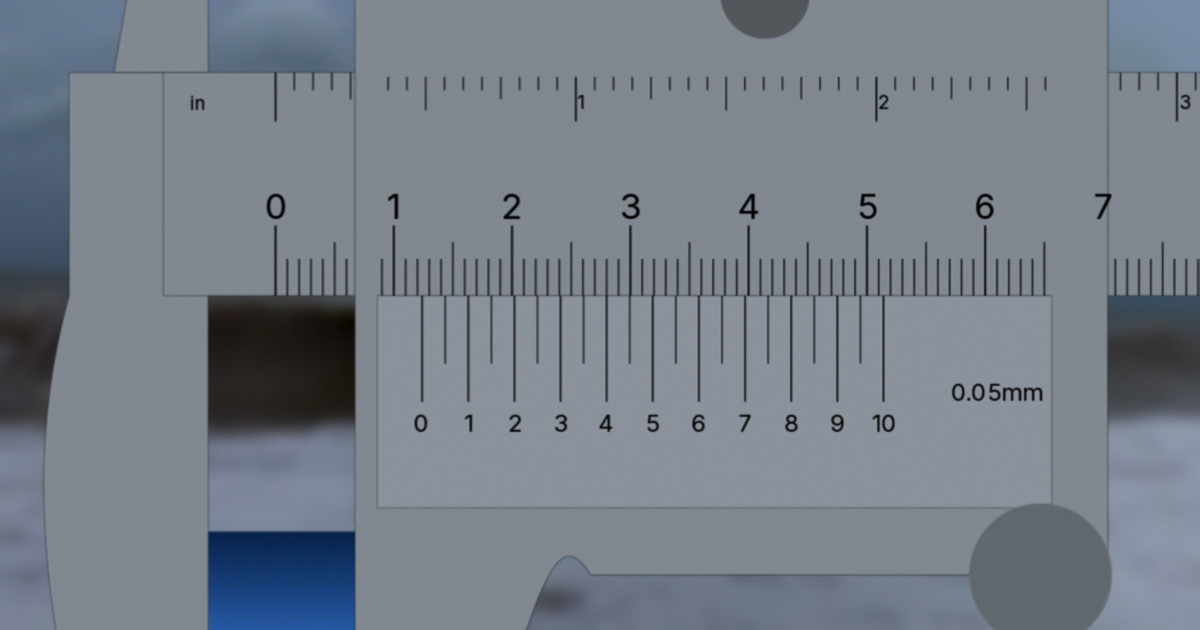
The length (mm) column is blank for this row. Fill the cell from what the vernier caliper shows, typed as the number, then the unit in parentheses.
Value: 12.4 (mm)
